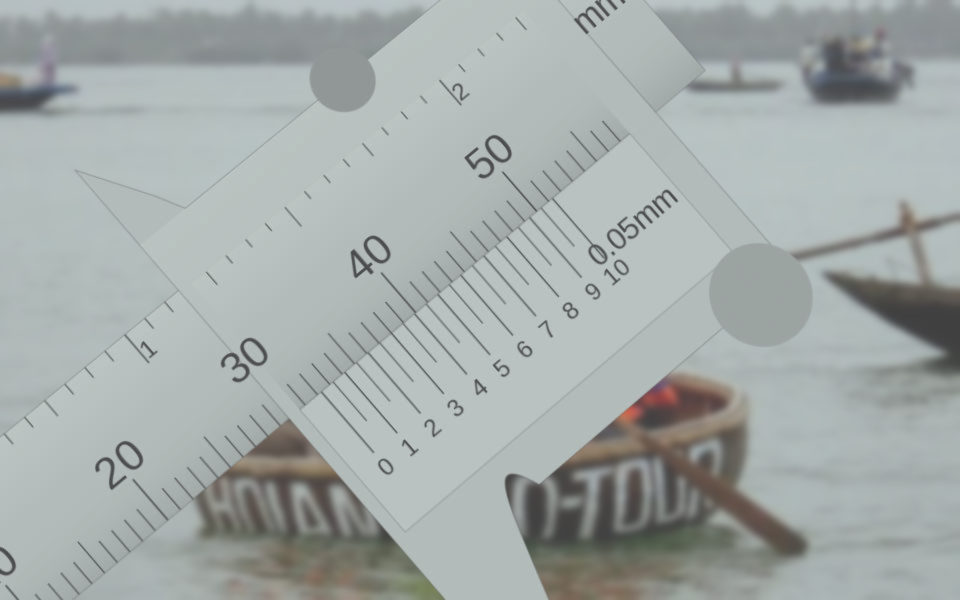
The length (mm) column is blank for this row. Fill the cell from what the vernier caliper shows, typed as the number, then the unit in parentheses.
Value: 32.3 (mm)
